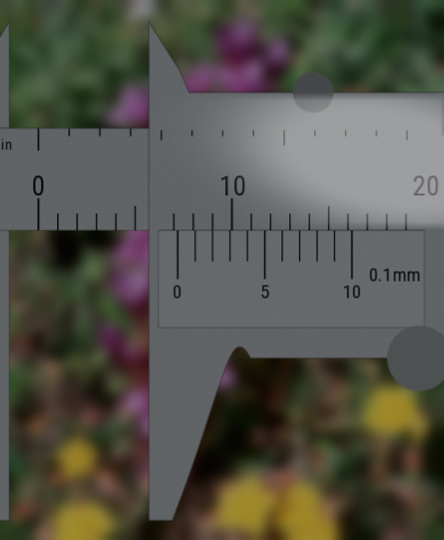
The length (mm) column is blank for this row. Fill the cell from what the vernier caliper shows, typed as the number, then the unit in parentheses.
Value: 7.2 (mm)
